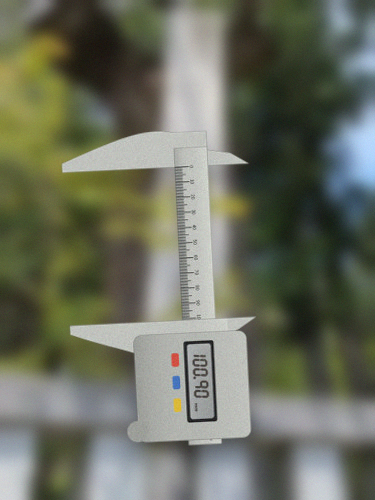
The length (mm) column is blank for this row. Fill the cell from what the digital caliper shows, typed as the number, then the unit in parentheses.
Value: 100.90 (mm)
